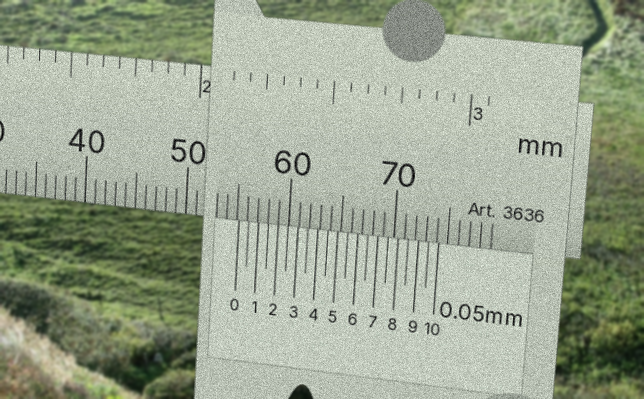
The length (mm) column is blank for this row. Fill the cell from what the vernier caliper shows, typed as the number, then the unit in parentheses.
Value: 55.2 (mm)
